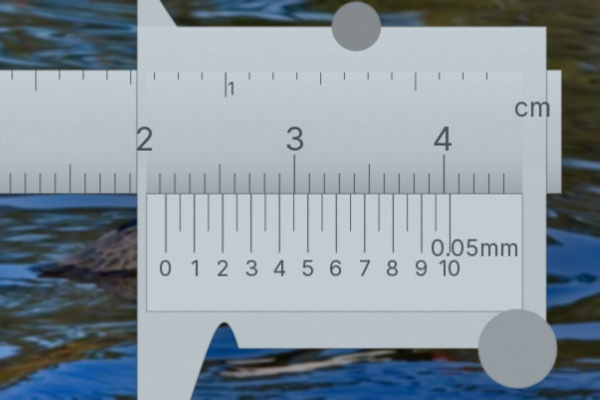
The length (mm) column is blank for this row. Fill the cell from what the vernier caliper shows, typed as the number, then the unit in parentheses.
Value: 21.4 (mm)
